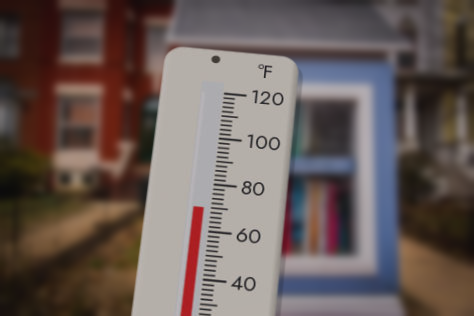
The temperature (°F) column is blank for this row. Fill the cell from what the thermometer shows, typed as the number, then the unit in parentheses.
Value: 70 (°F)
